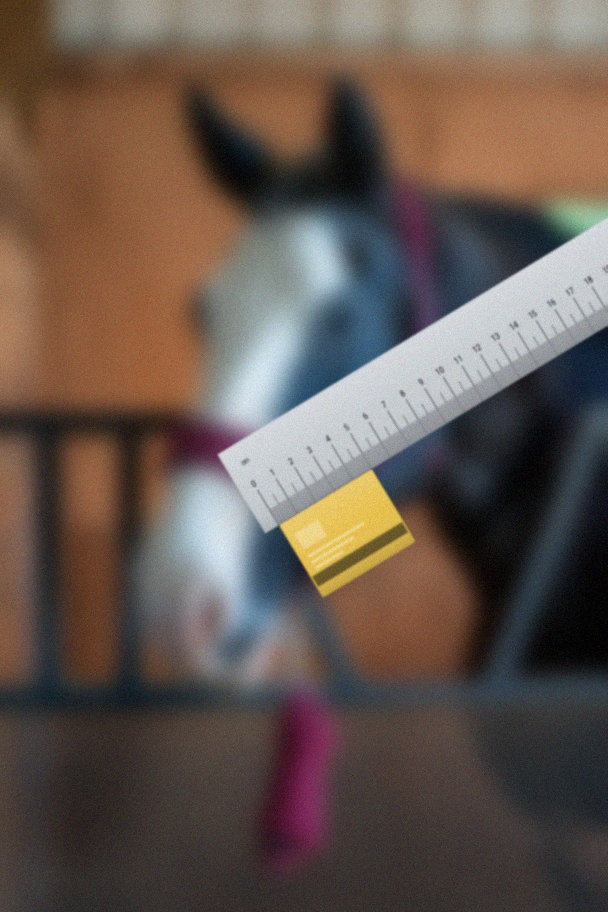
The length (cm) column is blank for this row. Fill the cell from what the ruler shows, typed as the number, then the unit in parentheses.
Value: 5 (cm)
